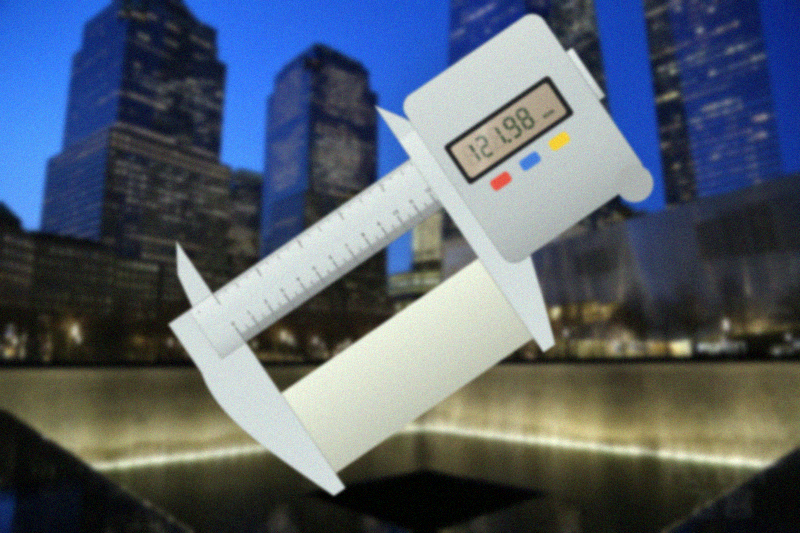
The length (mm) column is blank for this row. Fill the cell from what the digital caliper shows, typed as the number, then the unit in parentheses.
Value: 121.98 (mm)
